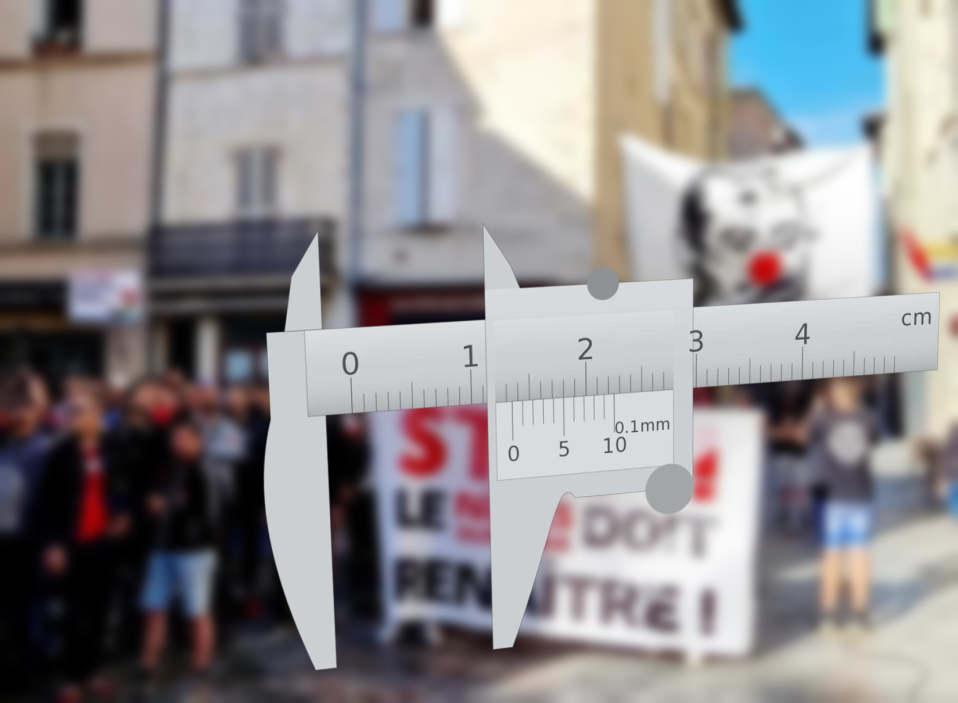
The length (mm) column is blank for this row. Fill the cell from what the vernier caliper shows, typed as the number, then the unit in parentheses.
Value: 13.5 (mm)
